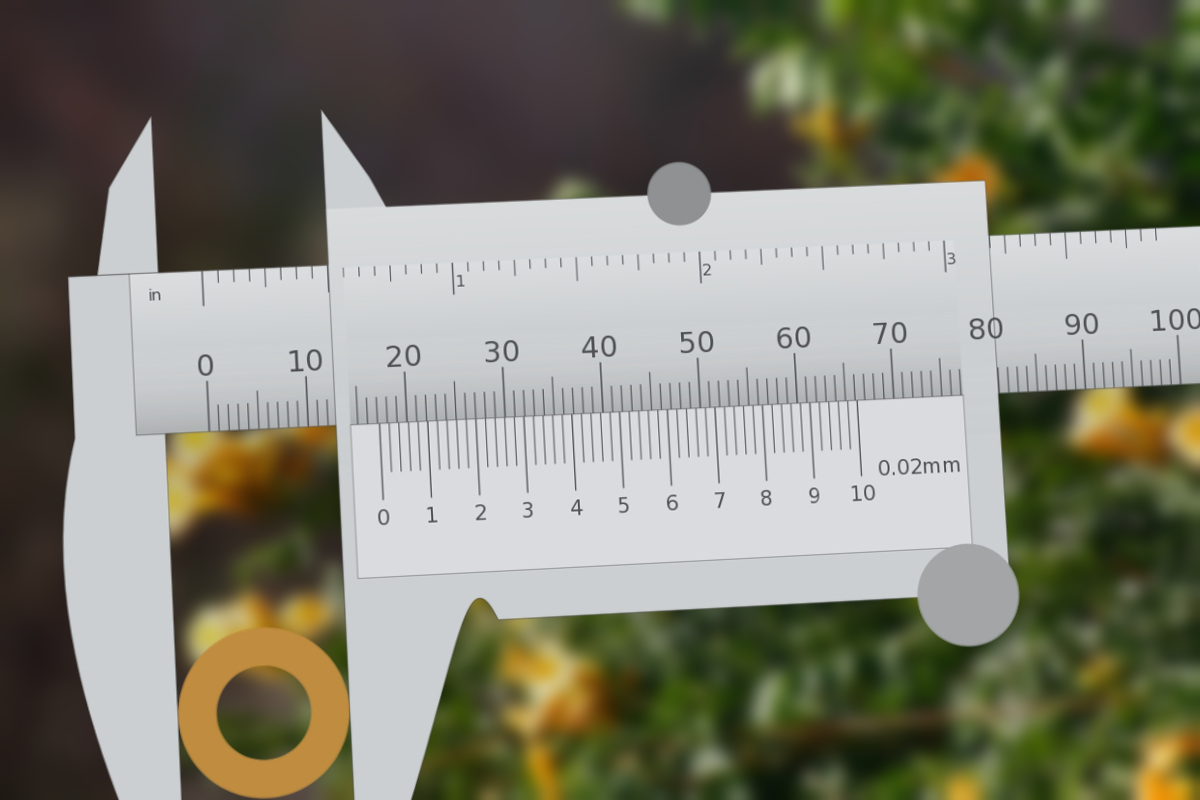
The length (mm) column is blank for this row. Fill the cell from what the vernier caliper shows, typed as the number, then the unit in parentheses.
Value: 17.2 (mm)
